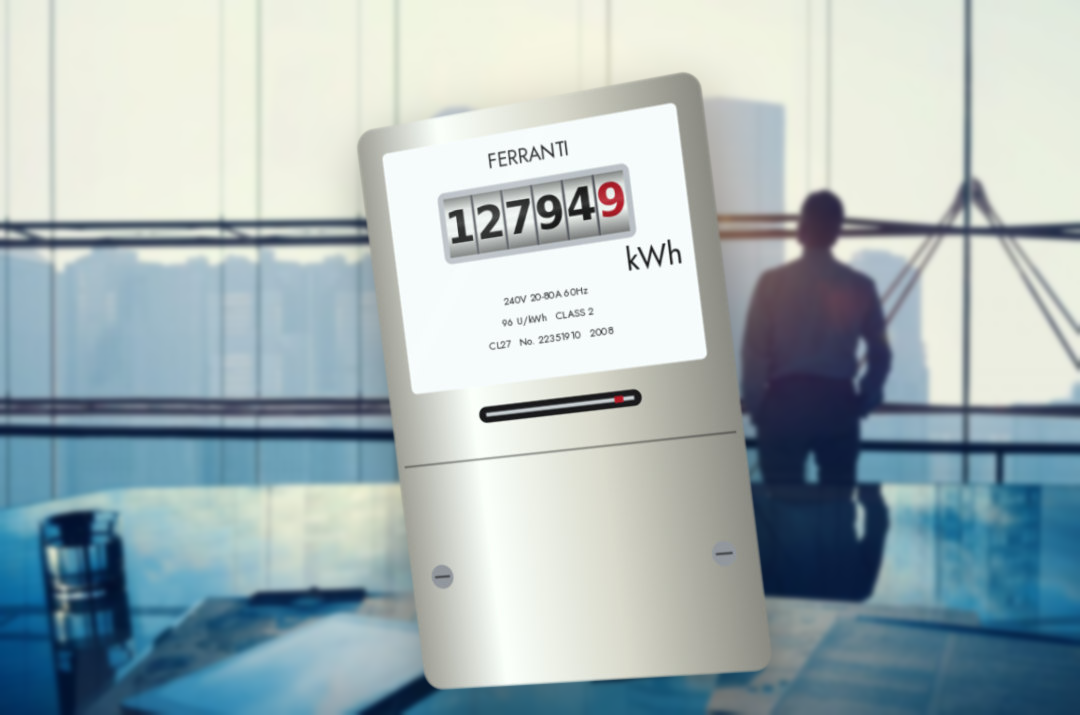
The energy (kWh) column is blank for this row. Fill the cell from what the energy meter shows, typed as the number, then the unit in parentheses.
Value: 12794.9 (kWh)
